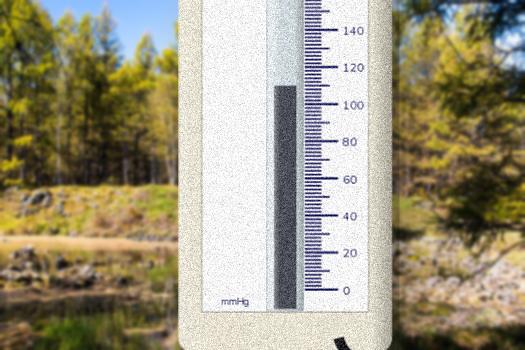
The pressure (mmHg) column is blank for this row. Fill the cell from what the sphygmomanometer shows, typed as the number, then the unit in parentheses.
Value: 110 (mmHg)
